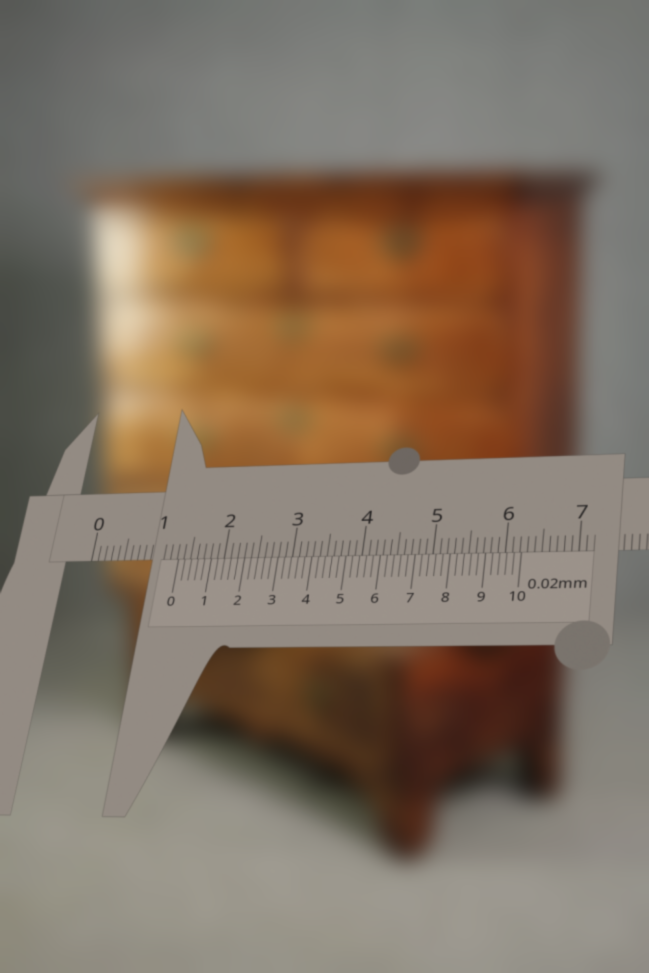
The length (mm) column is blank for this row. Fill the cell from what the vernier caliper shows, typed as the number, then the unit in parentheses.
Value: 13.2 (mm)
